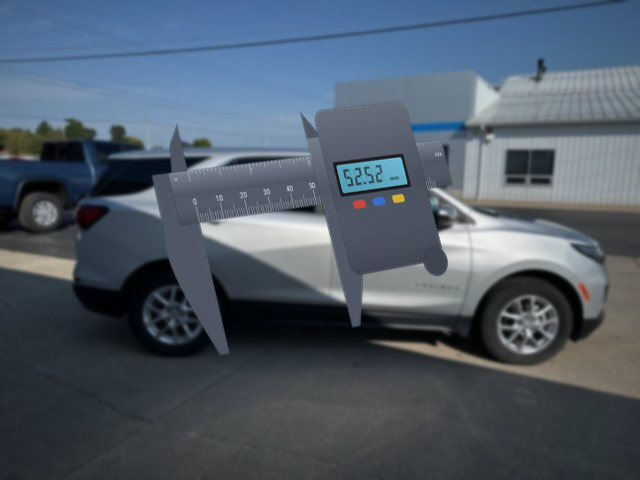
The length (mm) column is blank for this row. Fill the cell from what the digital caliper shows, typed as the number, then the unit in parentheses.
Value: 52.52 (mm)
